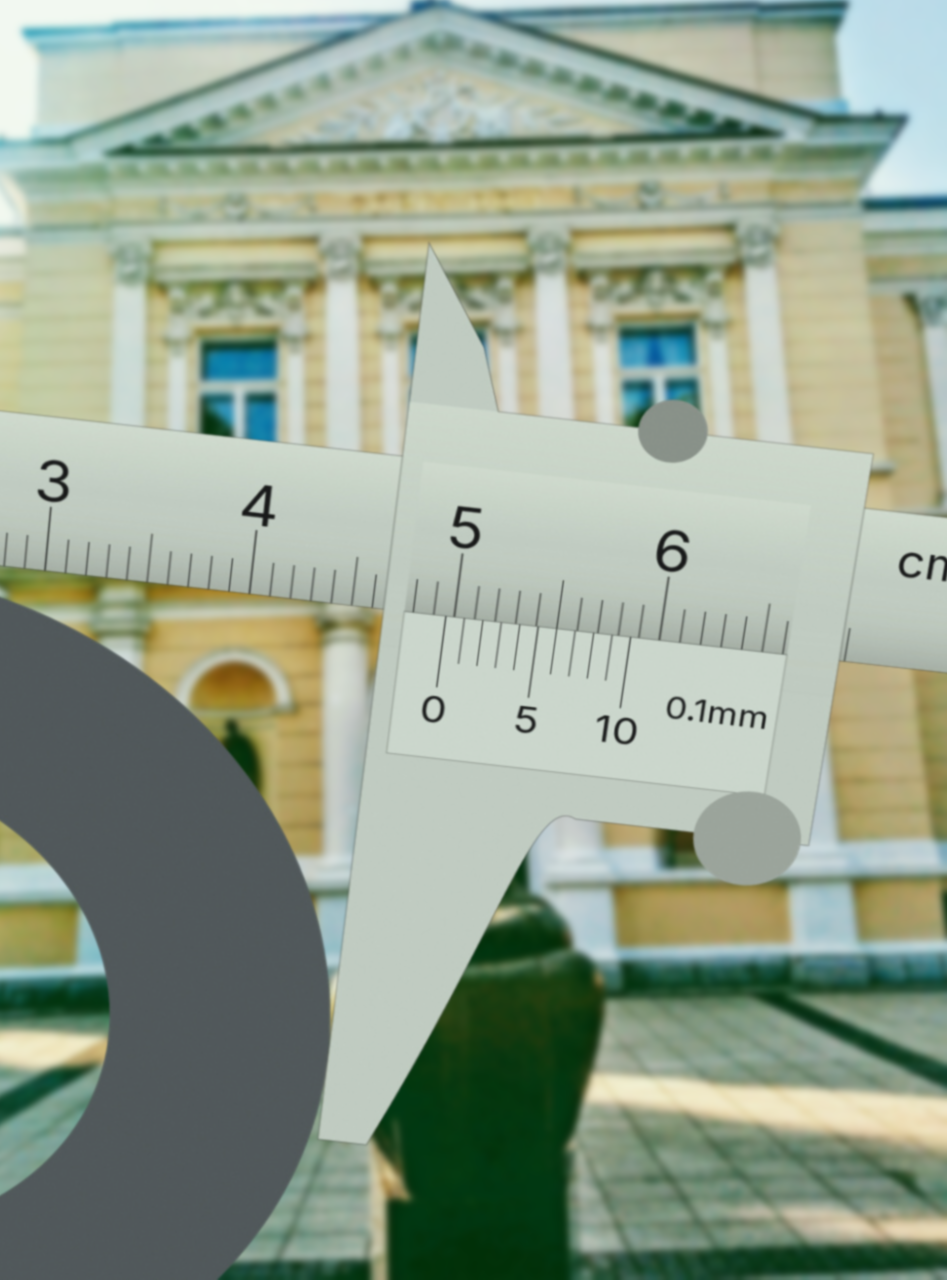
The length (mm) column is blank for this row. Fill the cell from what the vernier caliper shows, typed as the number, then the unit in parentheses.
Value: 49.6 (mm)
